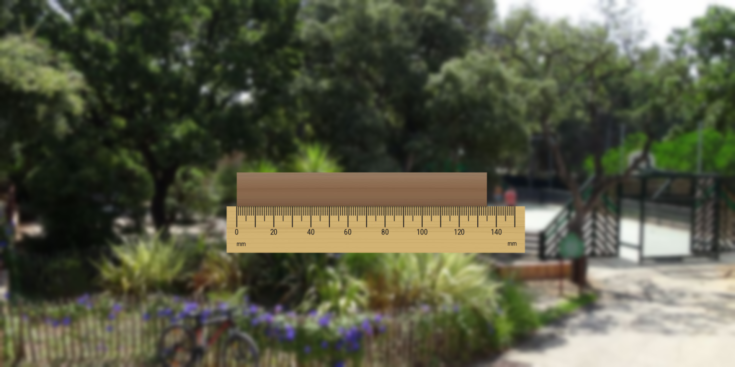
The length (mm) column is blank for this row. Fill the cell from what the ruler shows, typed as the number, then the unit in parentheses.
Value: 135 (mm)
